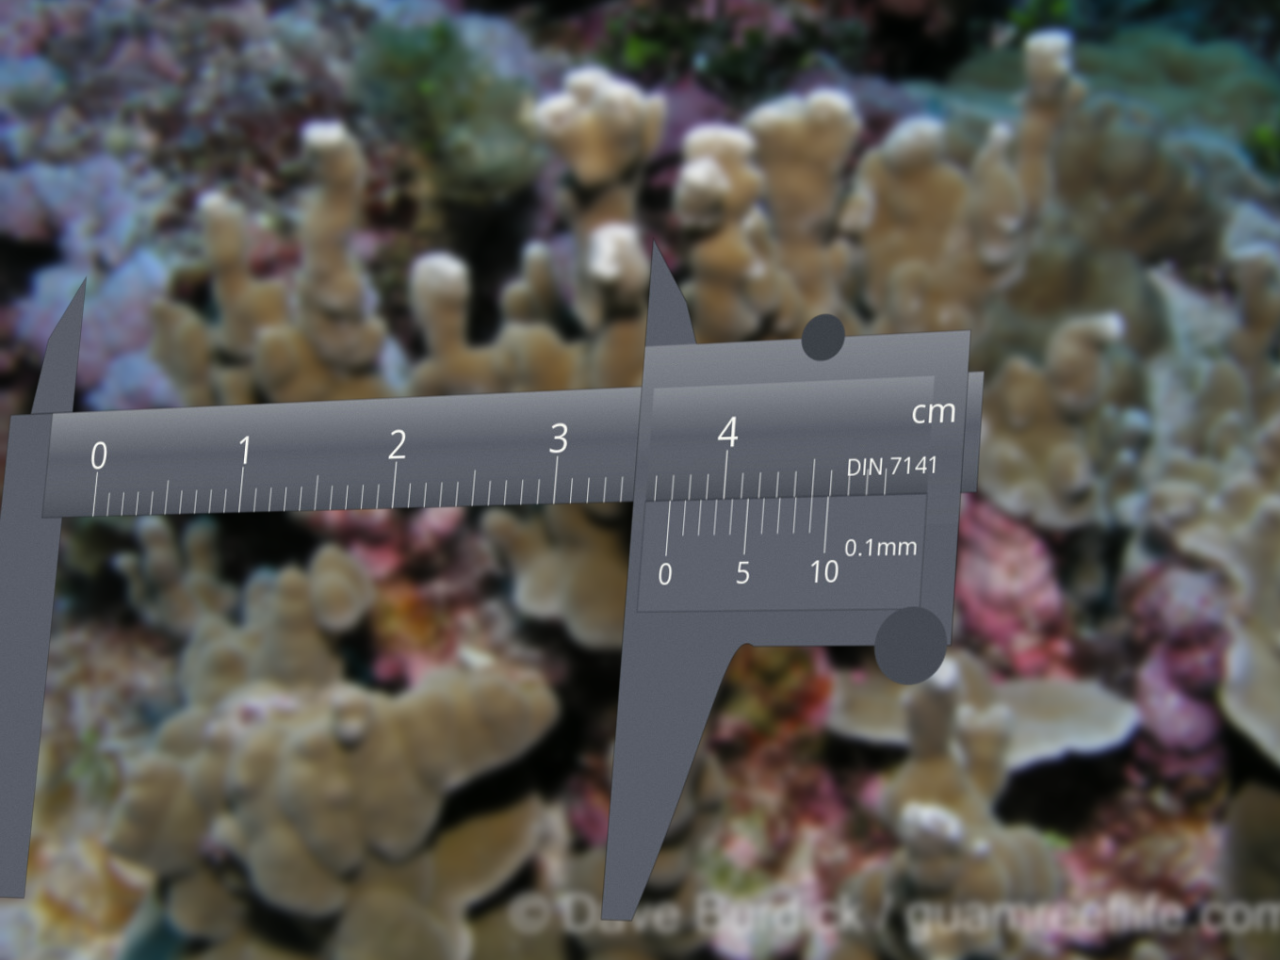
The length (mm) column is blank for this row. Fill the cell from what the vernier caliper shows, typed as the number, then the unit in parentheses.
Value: 36.9 (mm)
